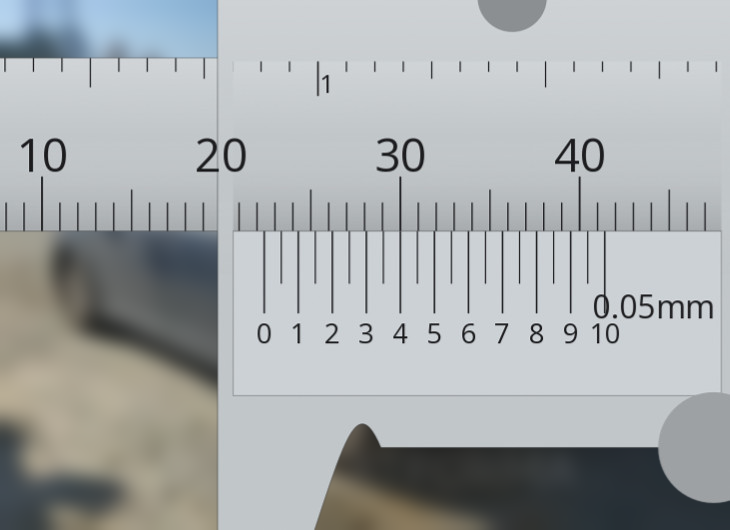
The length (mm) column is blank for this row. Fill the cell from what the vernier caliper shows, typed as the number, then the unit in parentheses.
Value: 22.4 (mm)
